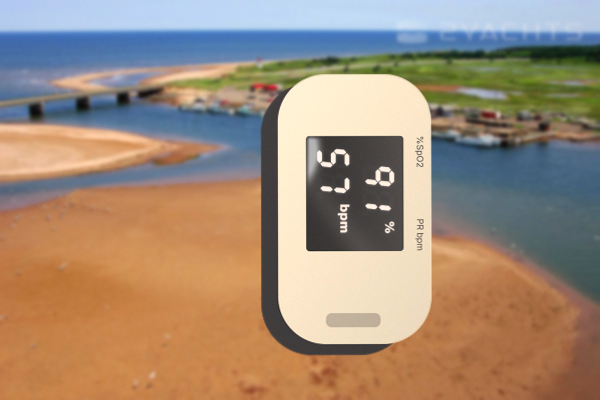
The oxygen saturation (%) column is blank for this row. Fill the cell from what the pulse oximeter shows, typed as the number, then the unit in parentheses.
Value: 91 (%)
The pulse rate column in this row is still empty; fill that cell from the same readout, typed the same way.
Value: 57 (bpm)
